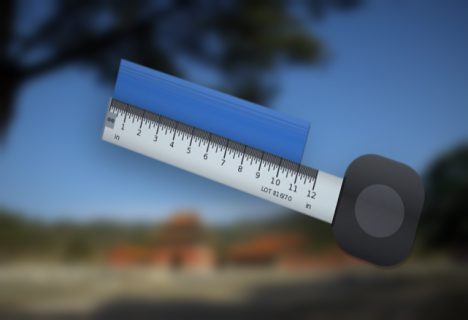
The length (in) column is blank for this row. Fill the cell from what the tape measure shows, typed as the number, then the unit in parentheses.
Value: 11 (in)
